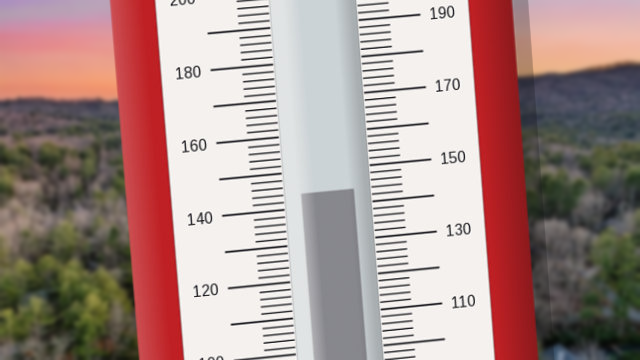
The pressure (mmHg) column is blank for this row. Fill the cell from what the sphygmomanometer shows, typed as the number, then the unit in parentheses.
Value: 144 (mmHg)
